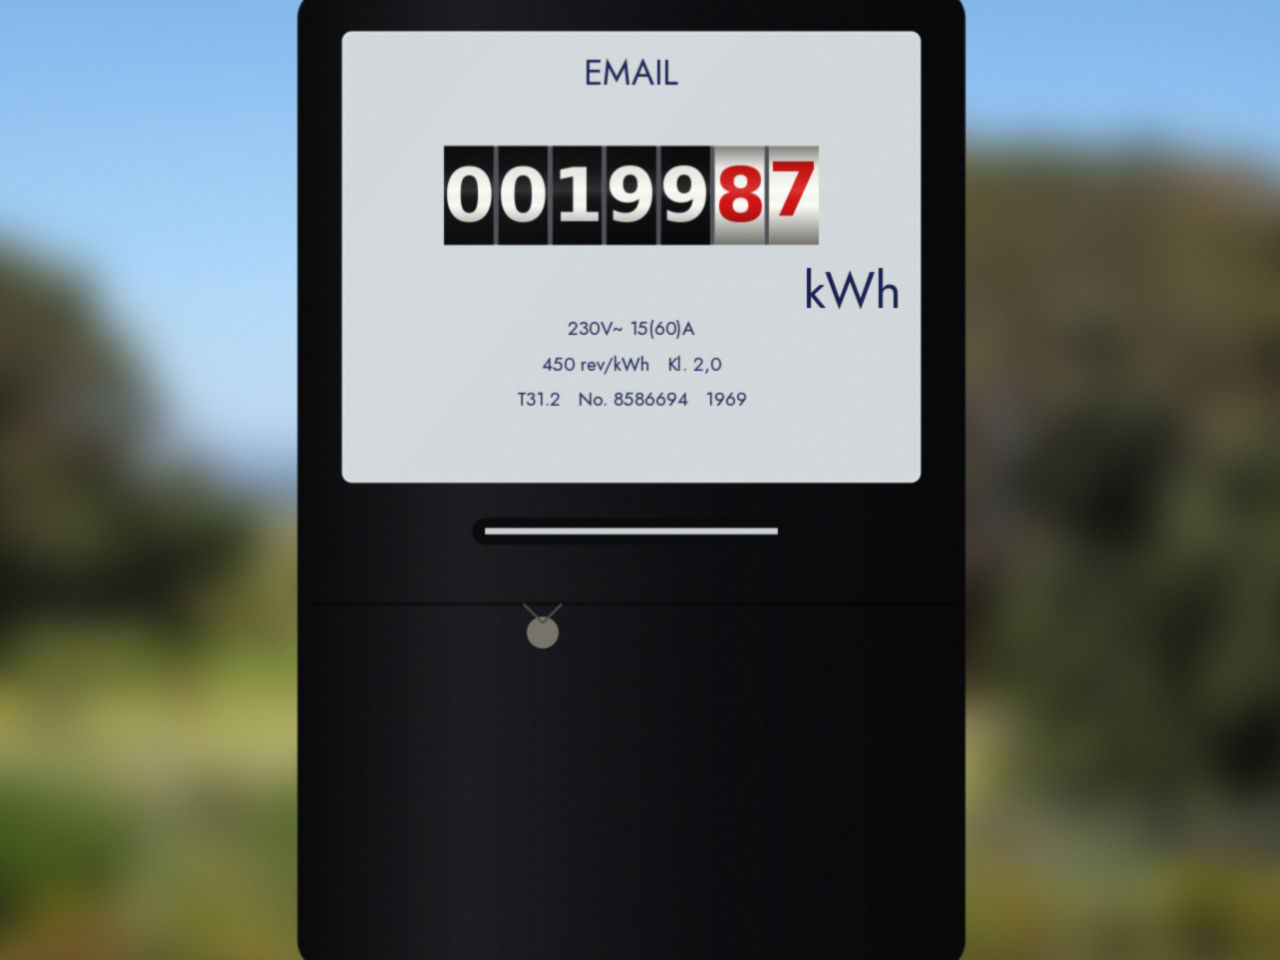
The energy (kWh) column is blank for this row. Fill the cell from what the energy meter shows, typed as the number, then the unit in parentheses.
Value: 199.87 (kWh)
